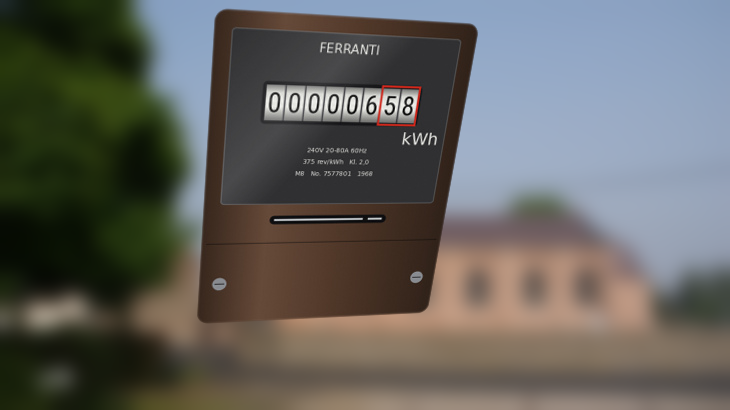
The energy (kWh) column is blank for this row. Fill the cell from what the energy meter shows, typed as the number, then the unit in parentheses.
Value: 6.58 (kWh)
